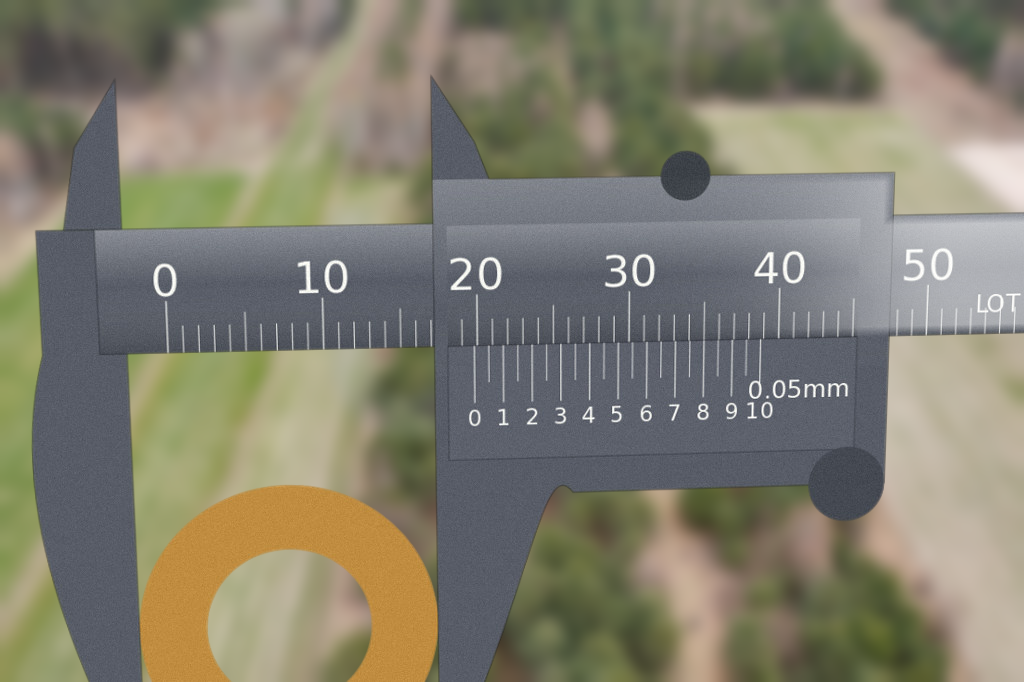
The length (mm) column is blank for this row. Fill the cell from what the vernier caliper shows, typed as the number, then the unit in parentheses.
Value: 19.8 (mm)
